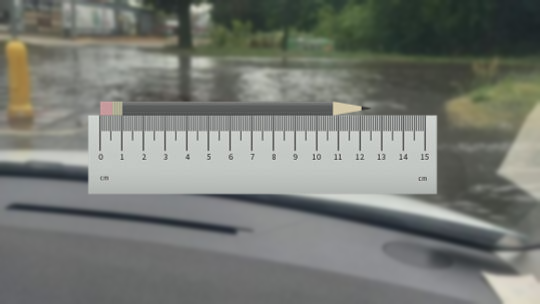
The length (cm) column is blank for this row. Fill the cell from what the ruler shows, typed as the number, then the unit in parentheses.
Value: 12.5 (cm)
